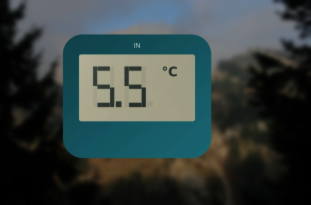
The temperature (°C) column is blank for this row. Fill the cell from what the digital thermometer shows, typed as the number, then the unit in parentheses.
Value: 5.5 (°C)
